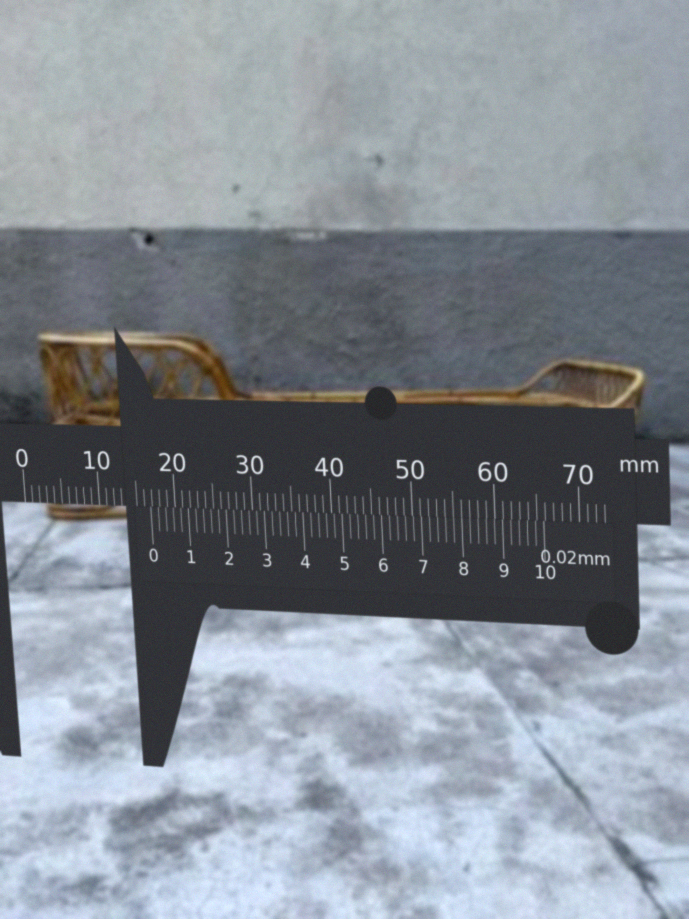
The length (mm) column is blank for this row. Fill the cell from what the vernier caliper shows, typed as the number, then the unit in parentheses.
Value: 16.8 (mm)
